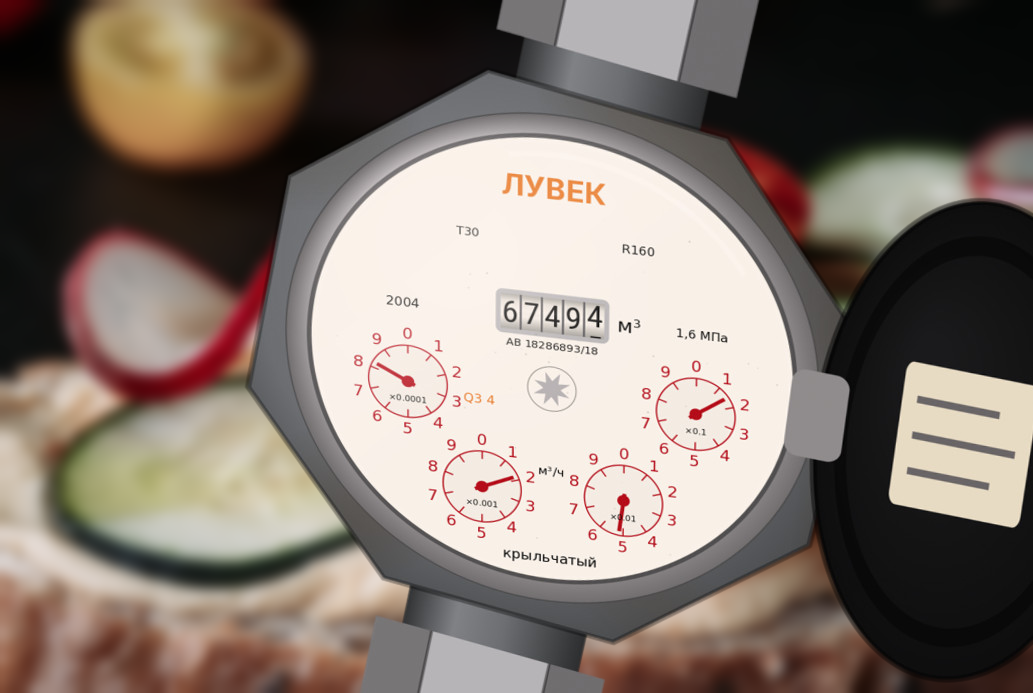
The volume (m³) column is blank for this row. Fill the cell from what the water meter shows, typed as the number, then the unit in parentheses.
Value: 67494.1518 (m³)
